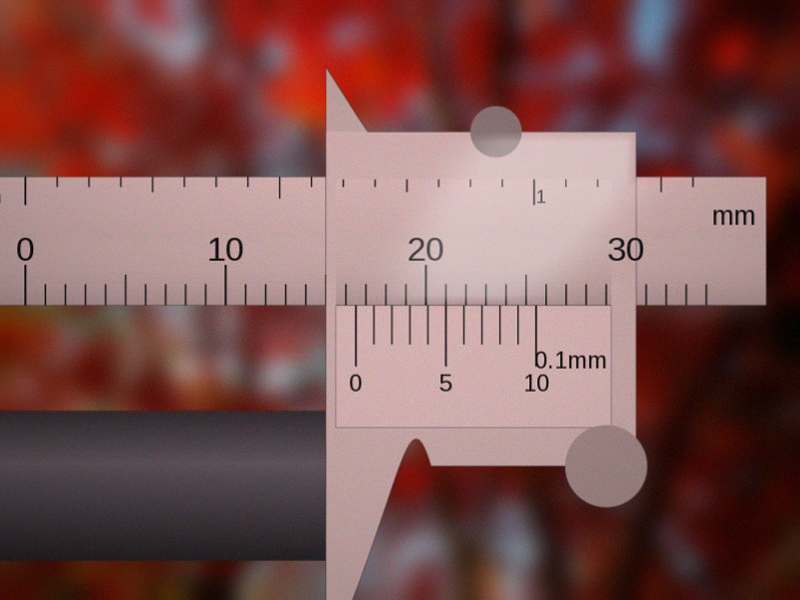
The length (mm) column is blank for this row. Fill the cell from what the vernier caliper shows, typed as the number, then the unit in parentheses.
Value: 16.5 (mm)
